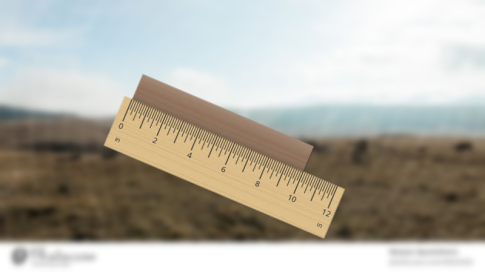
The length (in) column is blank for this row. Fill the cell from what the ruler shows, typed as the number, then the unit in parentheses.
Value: 10 (in)
